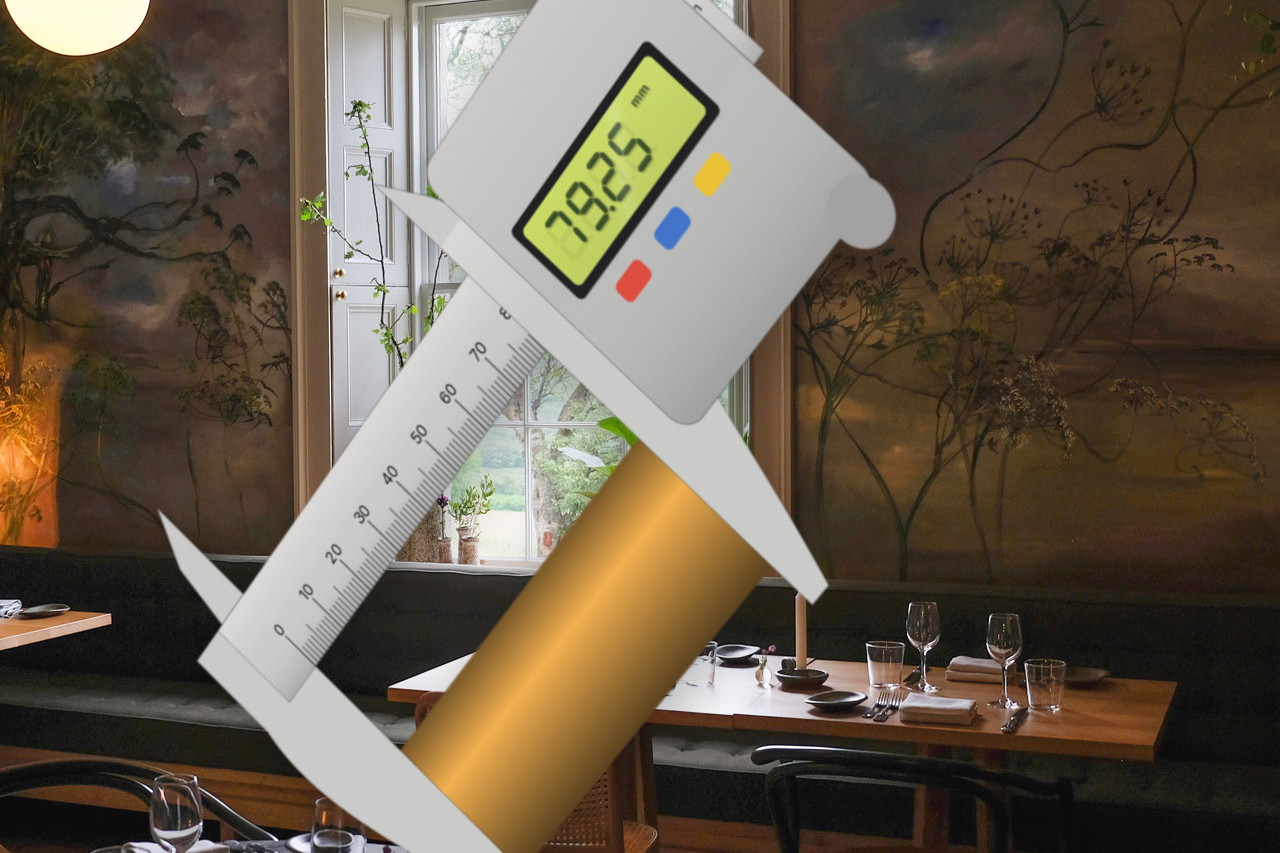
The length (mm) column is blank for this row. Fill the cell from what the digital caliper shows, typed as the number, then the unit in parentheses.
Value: 79.25 (mm)
